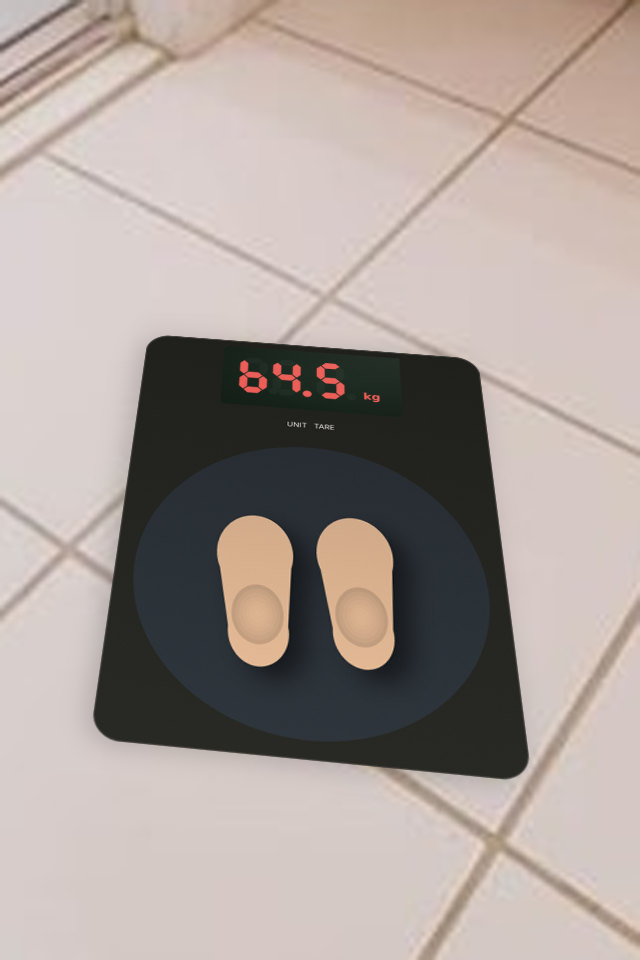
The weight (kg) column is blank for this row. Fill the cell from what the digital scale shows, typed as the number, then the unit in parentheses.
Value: 64.5 (kg)
